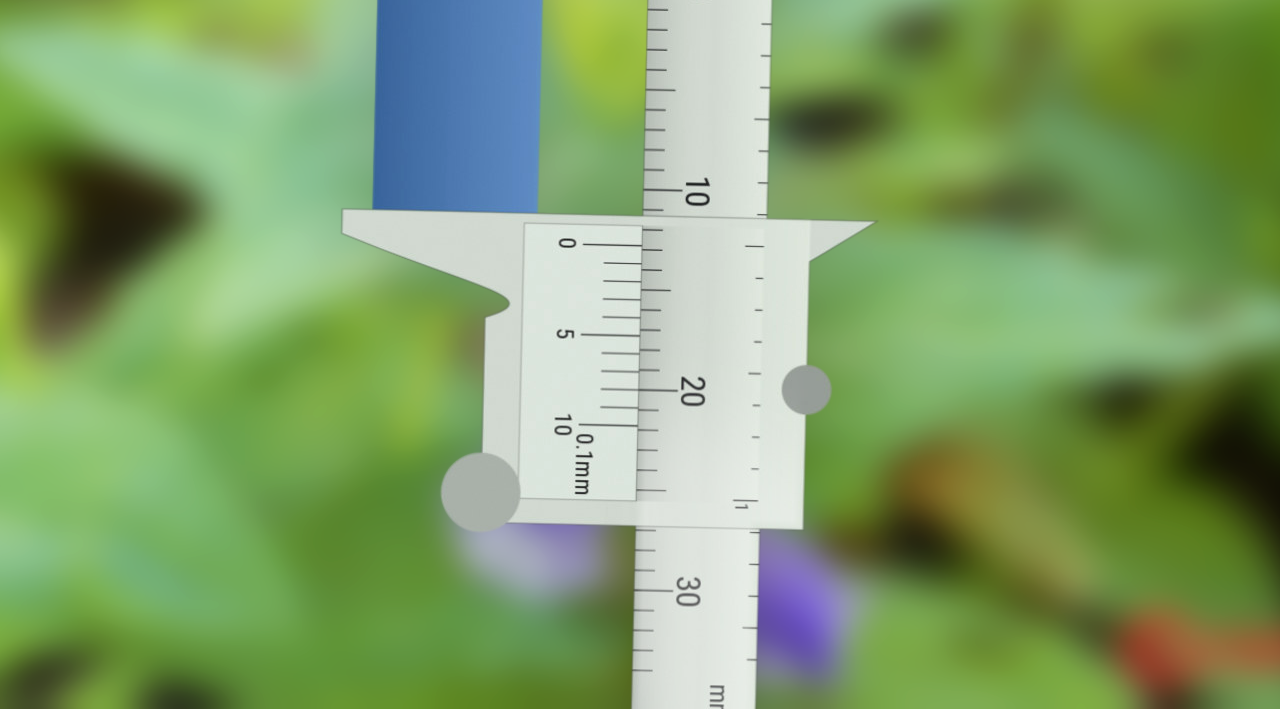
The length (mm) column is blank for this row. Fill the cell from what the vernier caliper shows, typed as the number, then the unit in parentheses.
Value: 12.8 (mm)
